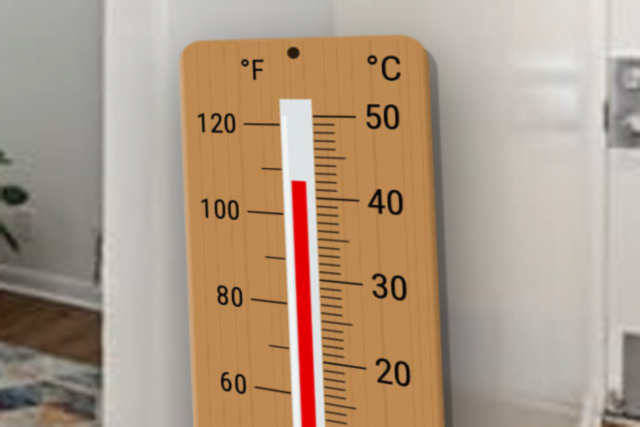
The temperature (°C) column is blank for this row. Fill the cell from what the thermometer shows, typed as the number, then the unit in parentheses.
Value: 42 (°C)
